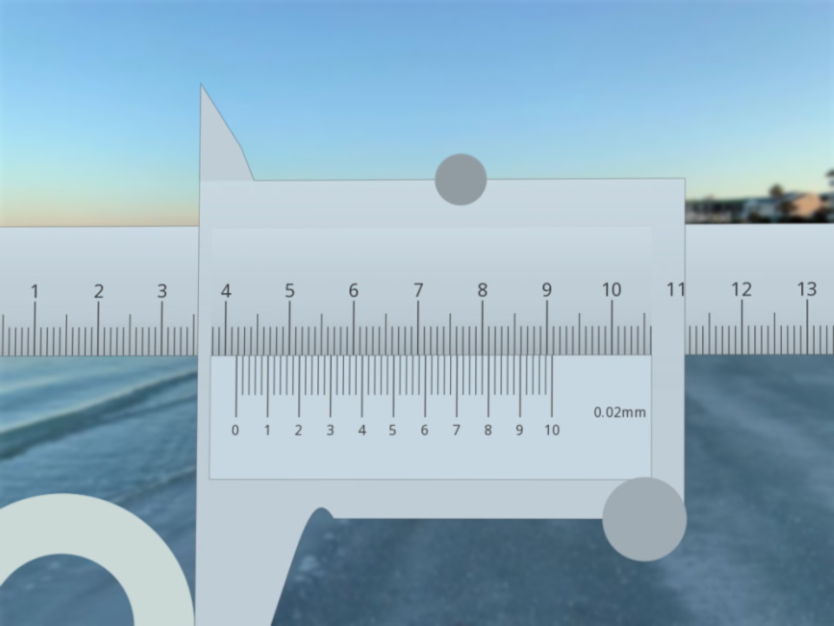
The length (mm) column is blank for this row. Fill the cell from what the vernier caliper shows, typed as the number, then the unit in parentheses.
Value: 41.8 (mm)
